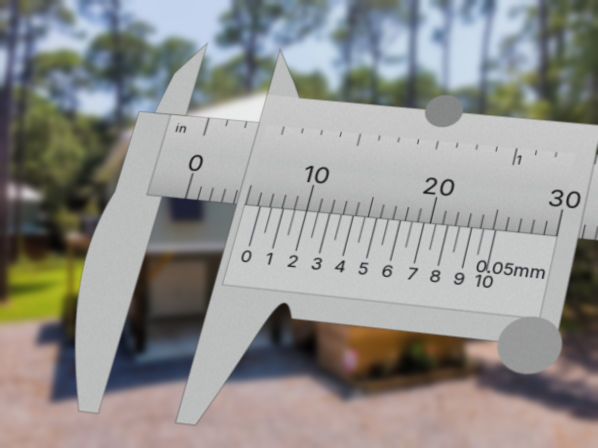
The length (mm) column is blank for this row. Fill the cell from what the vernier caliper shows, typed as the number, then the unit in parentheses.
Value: 6.2 (mm)
